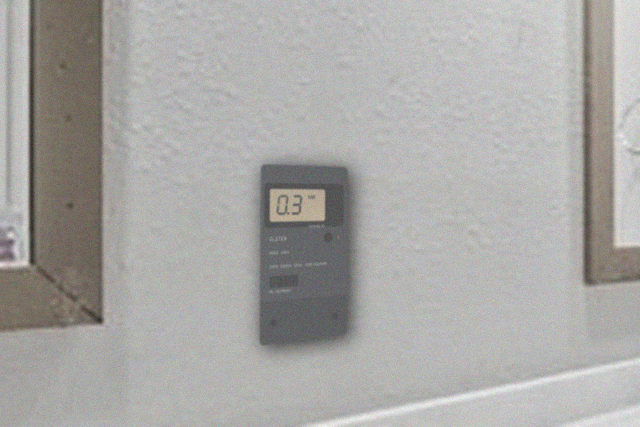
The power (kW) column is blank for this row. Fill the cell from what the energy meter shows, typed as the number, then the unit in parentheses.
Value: 0.3 (kW)
